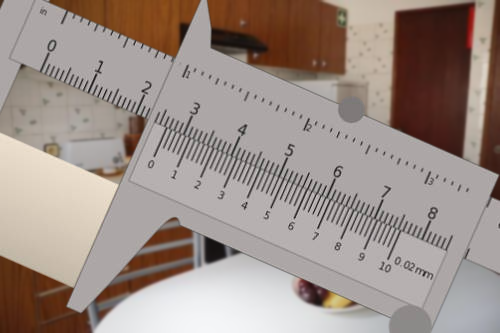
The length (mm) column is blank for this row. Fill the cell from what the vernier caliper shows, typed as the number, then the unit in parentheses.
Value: 26.5 (mm)
